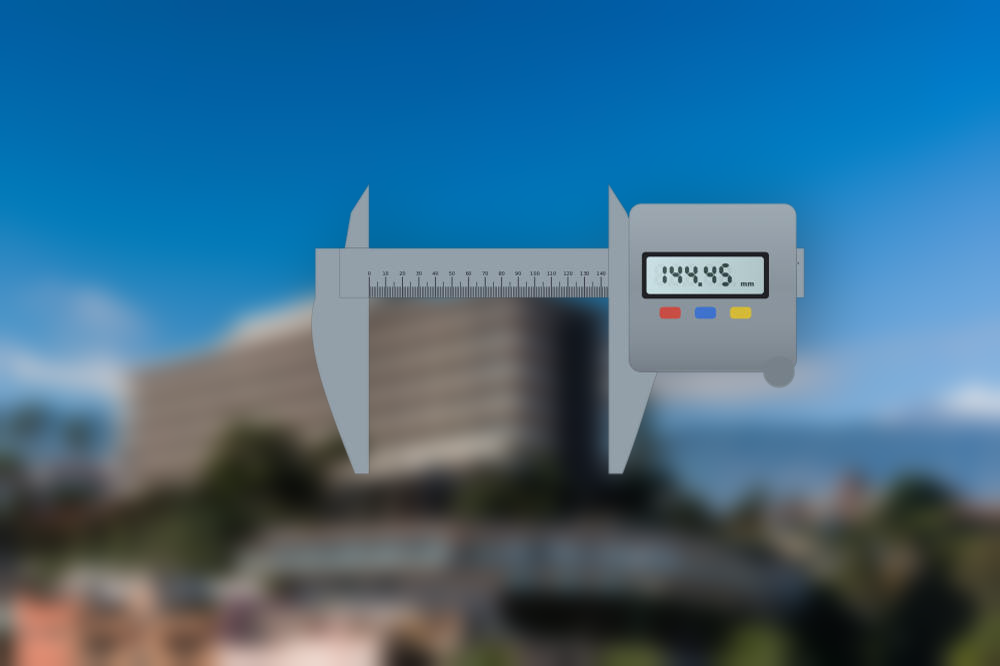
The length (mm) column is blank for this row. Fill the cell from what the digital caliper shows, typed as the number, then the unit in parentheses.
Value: 144.45 (mm)
